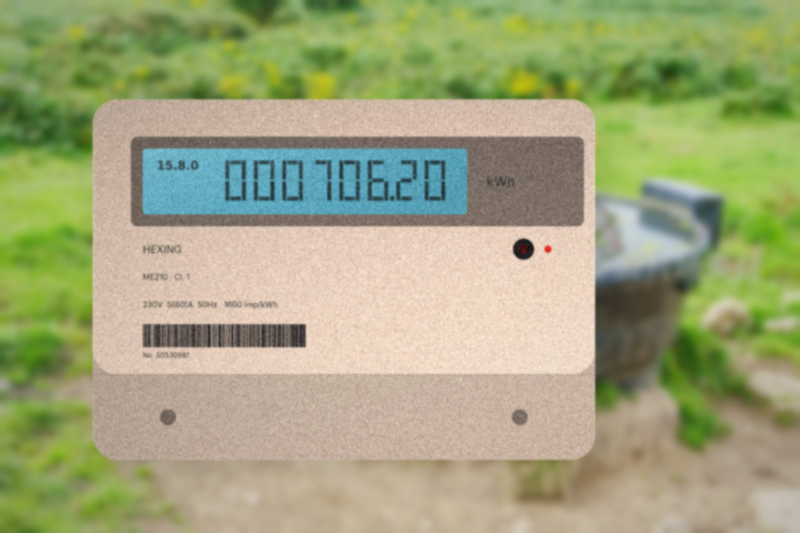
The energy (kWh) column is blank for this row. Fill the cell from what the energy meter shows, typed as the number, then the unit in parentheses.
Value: 706.20 (kWh)
